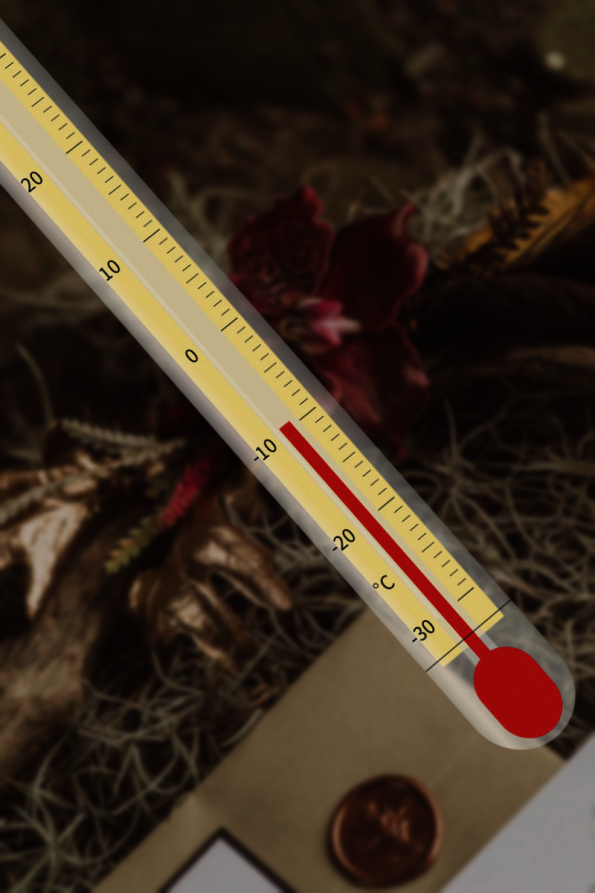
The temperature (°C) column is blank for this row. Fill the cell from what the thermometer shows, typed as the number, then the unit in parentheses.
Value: -9.5 (°C)
